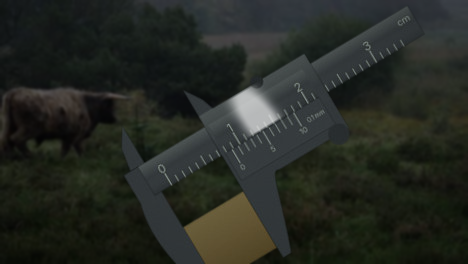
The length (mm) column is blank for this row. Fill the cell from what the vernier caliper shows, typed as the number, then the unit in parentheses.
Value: 8.8 (mm)
